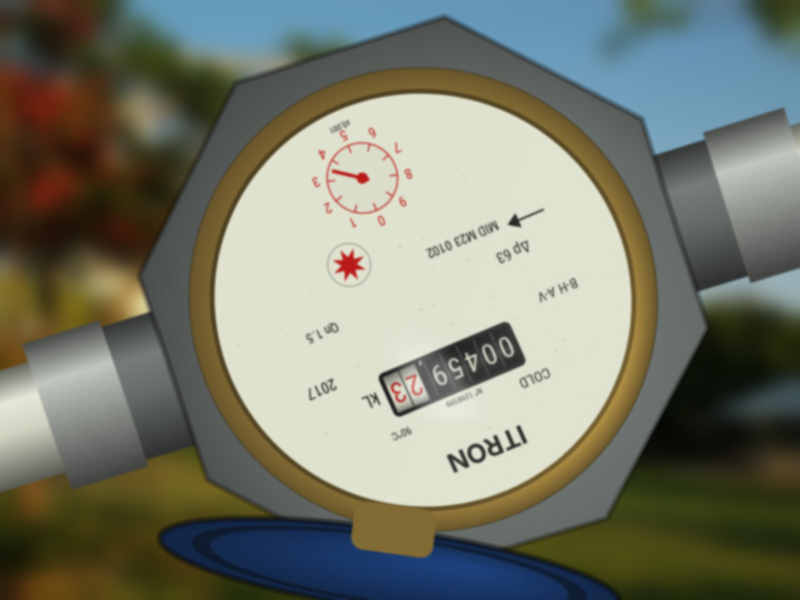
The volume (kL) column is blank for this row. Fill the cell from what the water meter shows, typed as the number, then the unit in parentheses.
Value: 459.233 (kL)
